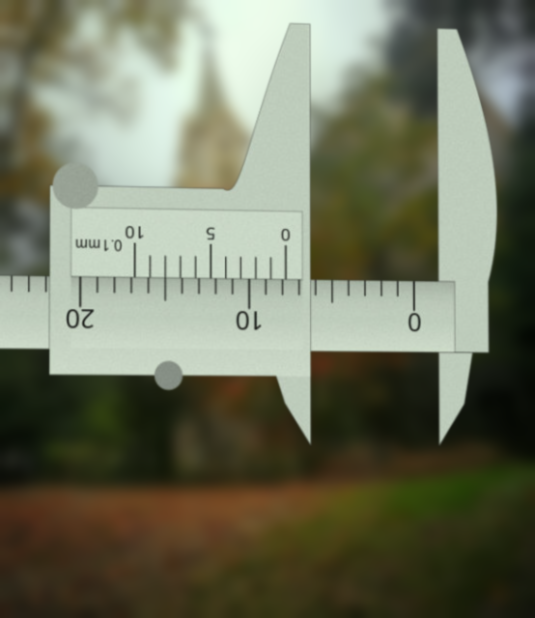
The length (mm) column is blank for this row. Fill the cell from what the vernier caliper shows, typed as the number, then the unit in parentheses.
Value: 7.8 (mm)
